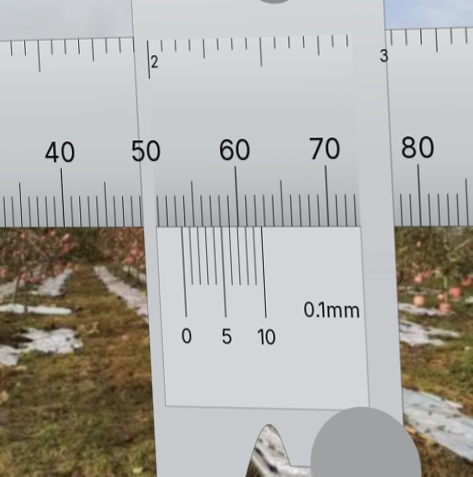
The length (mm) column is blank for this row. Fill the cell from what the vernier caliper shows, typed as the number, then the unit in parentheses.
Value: 53.6 (mm)
